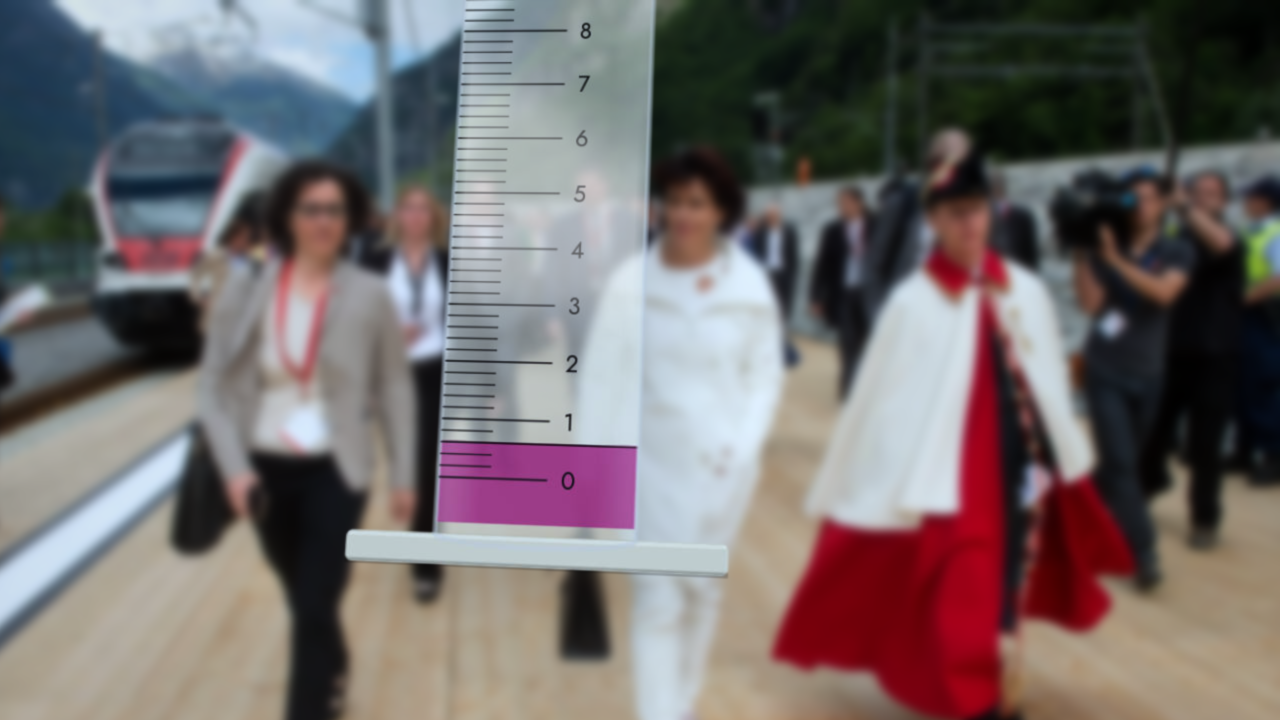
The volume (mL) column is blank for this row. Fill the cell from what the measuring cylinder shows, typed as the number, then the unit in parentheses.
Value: 0.6 (mL)
